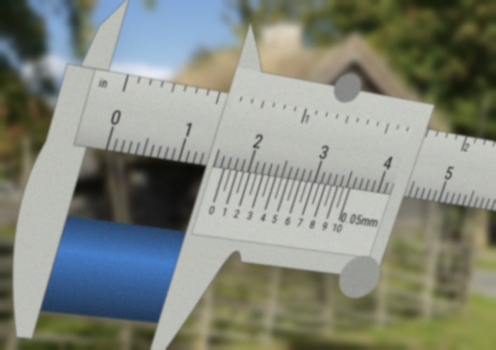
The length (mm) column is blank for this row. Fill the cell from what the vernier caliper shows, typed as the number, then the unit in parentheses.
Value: 16.5 (mm)
